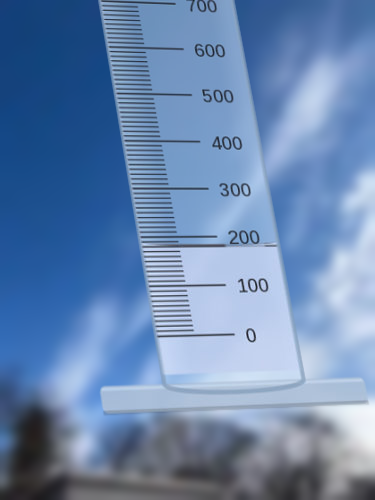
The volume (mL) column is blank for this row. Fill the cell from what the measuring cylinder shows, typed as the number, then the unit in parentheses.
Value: 180 (mL)
